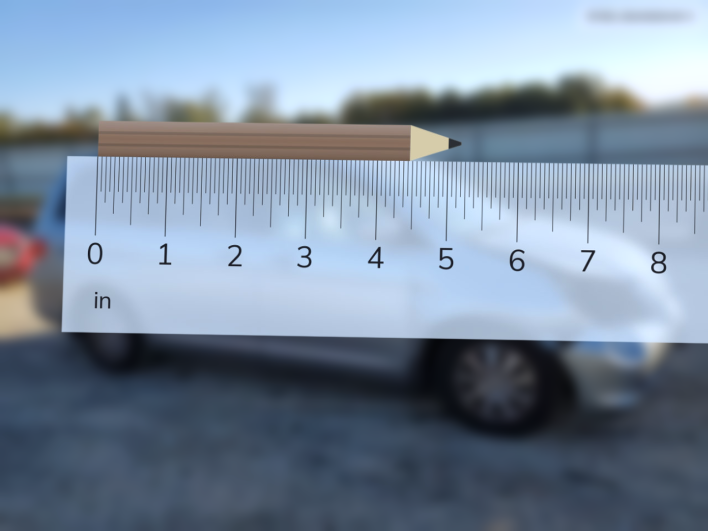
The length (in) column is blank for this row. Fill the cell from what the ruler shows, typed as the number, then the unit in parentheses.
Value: 5.1875 (in)
